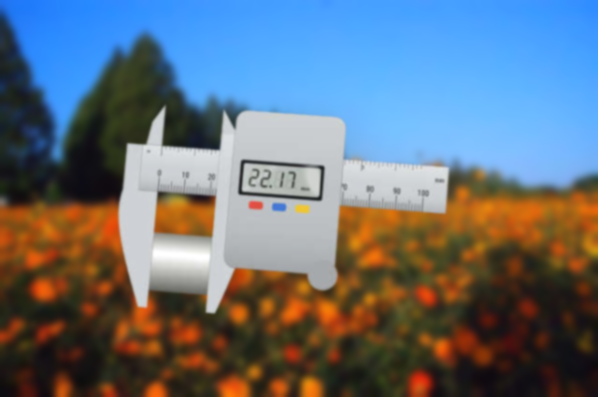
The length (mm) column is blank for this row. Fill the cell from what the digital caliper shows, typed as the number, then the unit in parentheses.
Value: 22.17 (mm)
